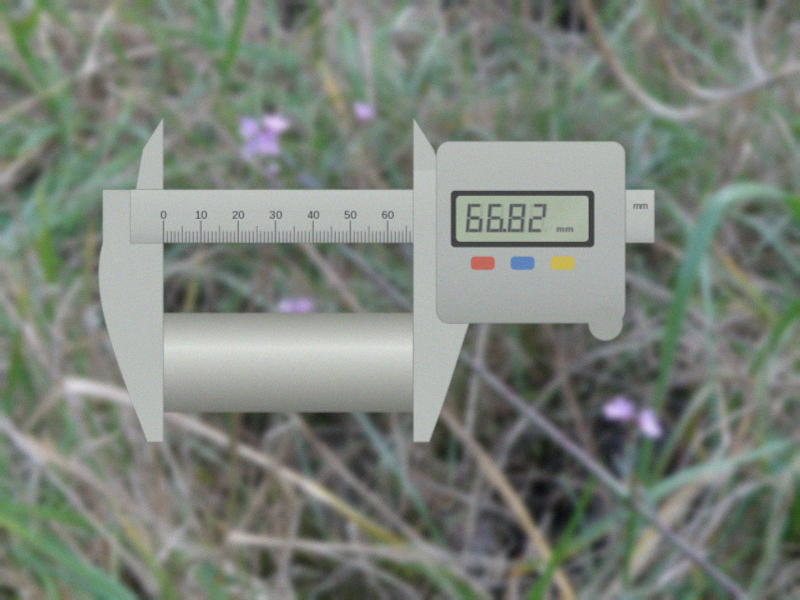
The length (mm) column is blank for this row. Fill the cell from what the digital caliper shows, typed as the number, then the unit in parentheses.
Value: 66.82 (mm)
